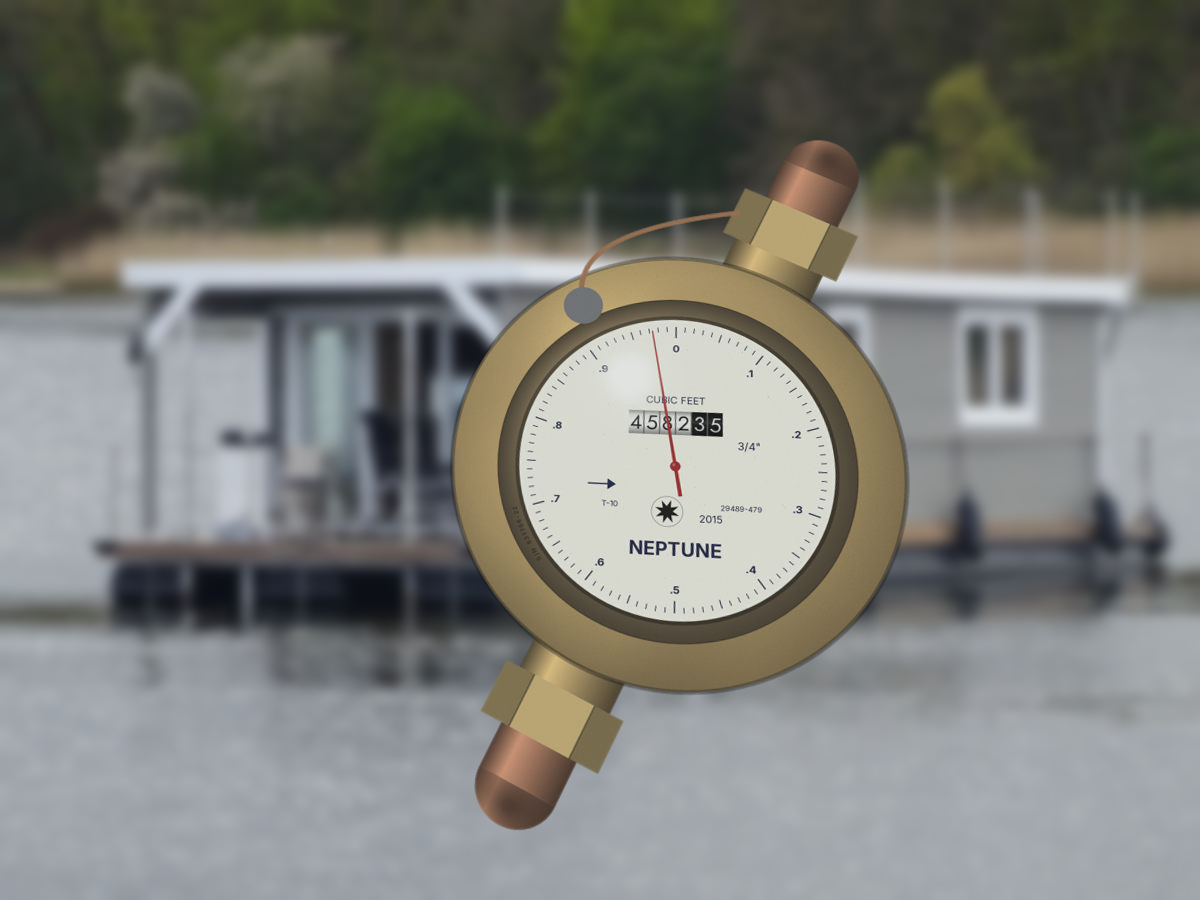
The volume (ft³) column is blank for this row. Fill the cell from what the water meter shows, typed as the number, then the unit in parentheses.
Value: 458234.97 (ft³)
